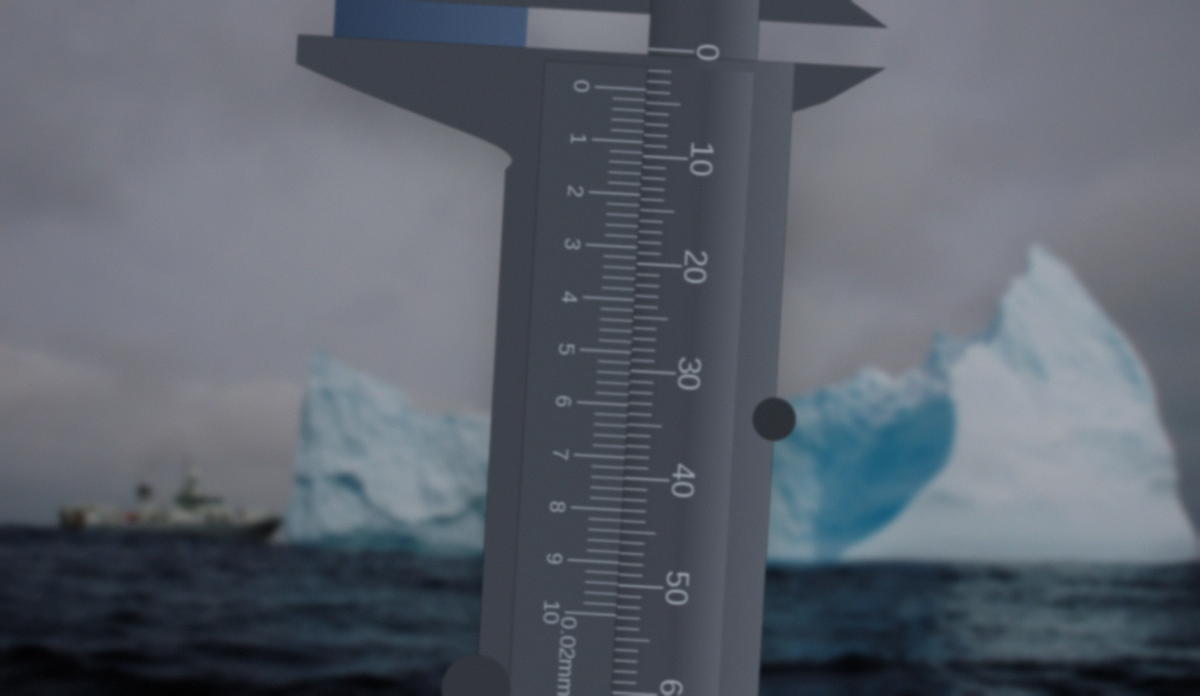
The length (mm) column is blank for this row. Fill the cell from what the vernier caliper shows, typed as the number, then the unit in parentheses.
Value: 3.8 (mm)
